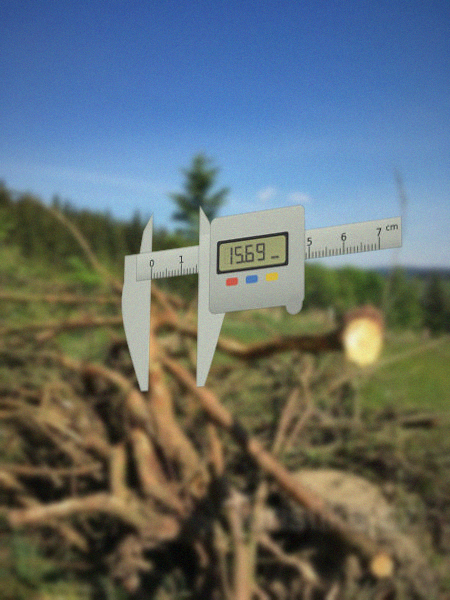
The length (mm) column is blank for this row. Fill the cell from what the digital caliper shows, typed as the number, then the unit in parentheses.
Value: 15.69 (mm)
